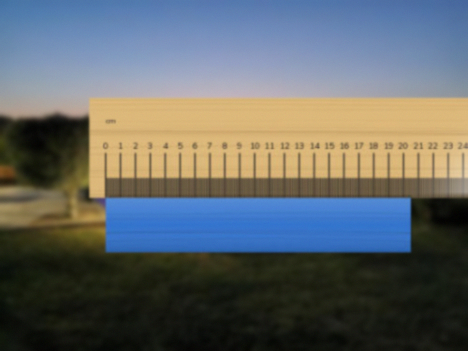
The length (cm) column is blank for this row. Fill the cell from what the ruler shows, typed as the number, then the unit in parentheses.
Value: 20.5 (cm)
